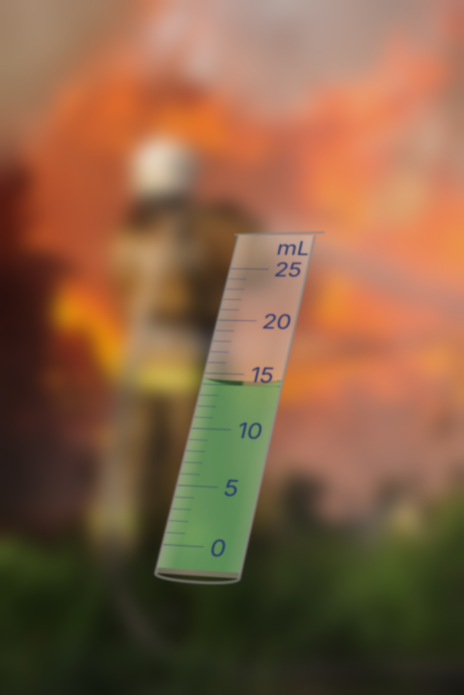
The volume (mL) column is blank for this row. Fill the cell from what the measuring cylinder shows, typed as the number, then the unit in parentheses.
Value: 14 (mL)
